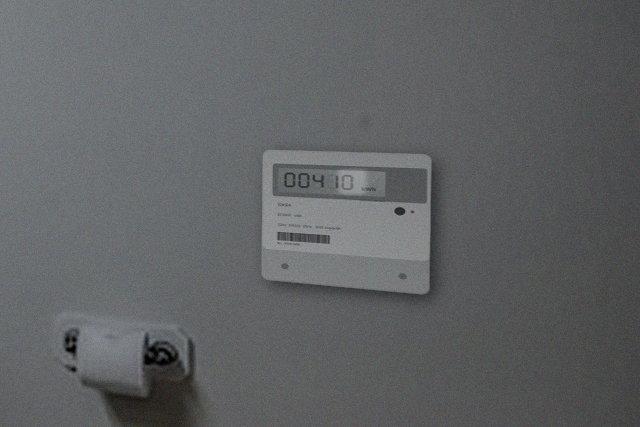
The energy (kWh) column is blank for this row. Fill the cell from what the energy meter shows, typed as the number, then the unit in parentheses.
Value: 410 (kWh)
